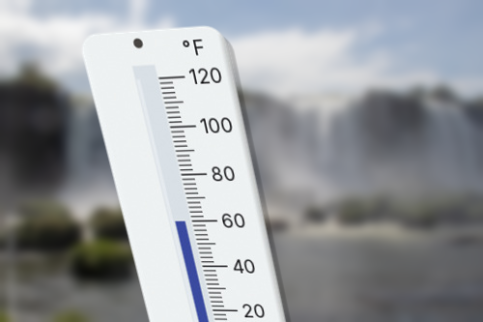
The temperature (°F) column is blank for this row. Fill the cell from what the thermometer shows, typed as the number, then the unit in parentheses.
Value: 60 (°F)
